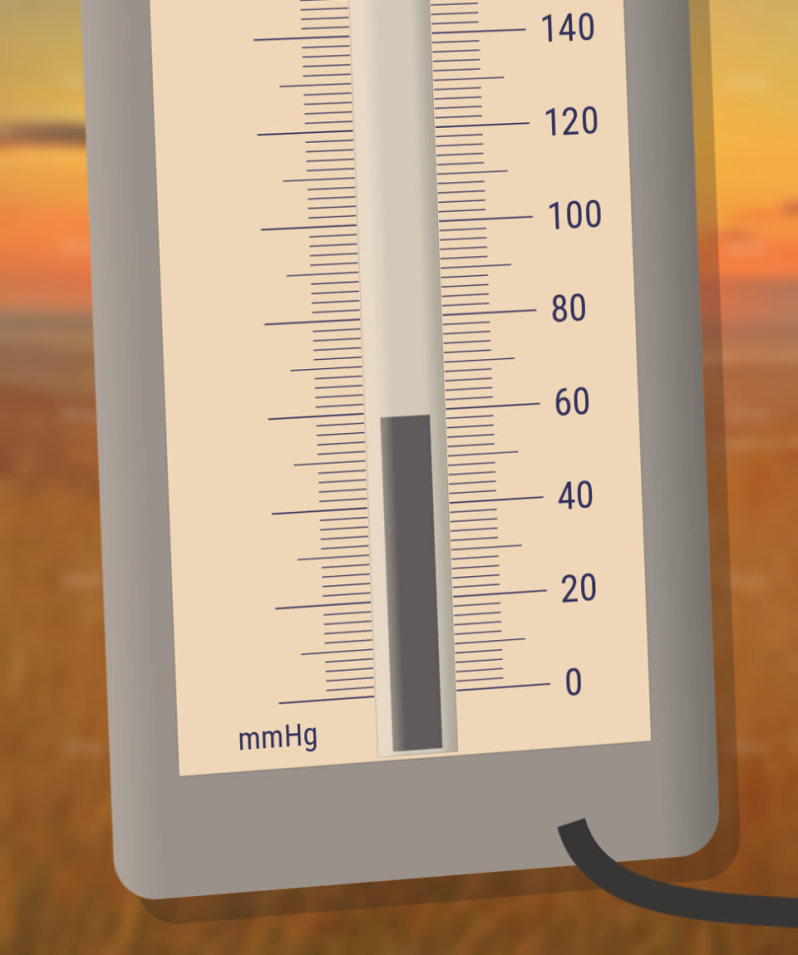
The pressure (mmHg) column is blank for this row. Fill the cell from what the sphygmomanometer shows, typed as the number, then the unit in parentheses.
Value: 59 (mmHg)
